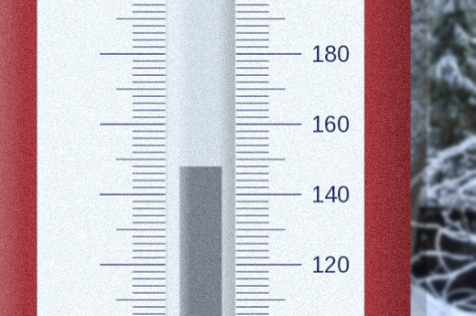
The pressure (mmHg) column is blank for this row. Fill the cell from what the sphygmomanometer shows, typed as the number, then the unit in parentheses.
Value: 148 (mmHg)
